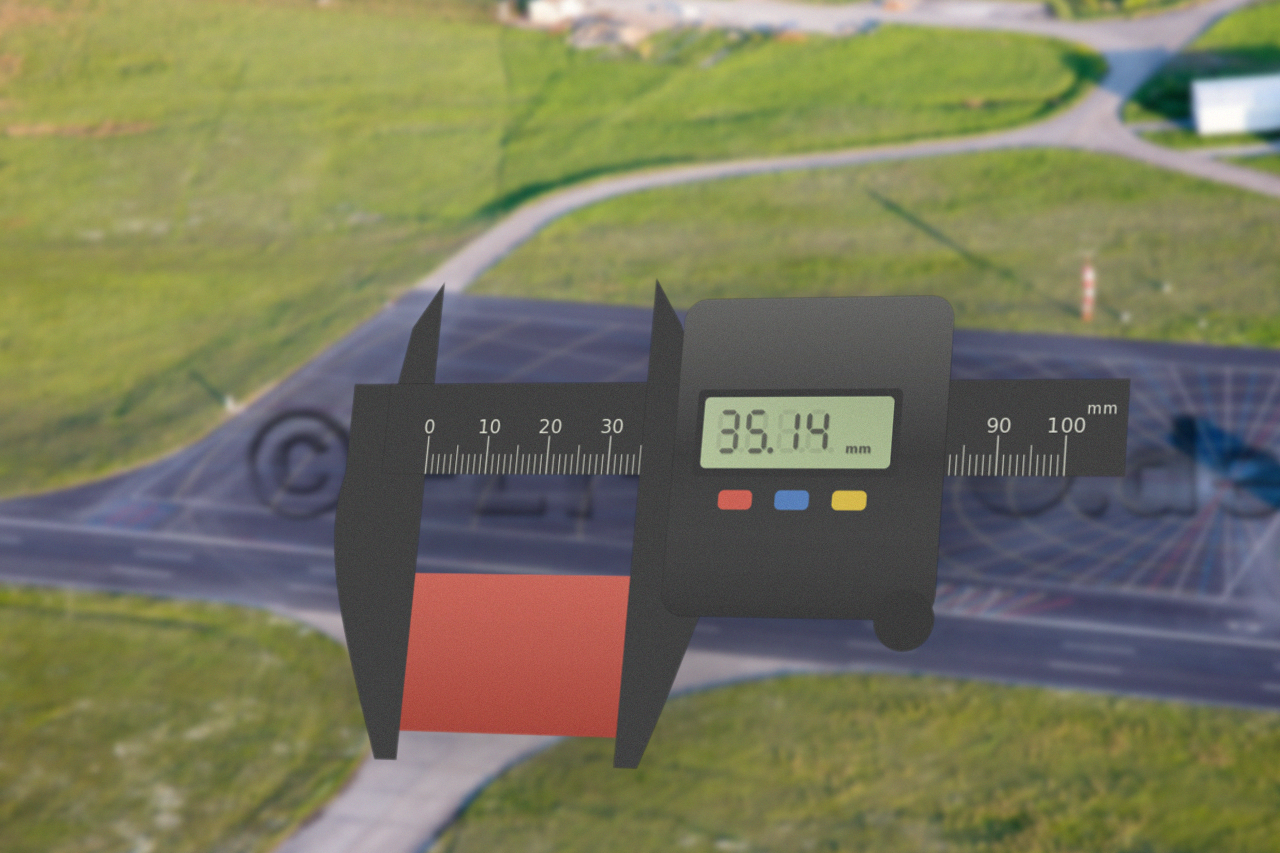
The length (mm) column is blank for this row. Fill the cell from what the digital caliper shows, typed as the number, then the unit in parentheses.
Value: 35.14 (mm)
